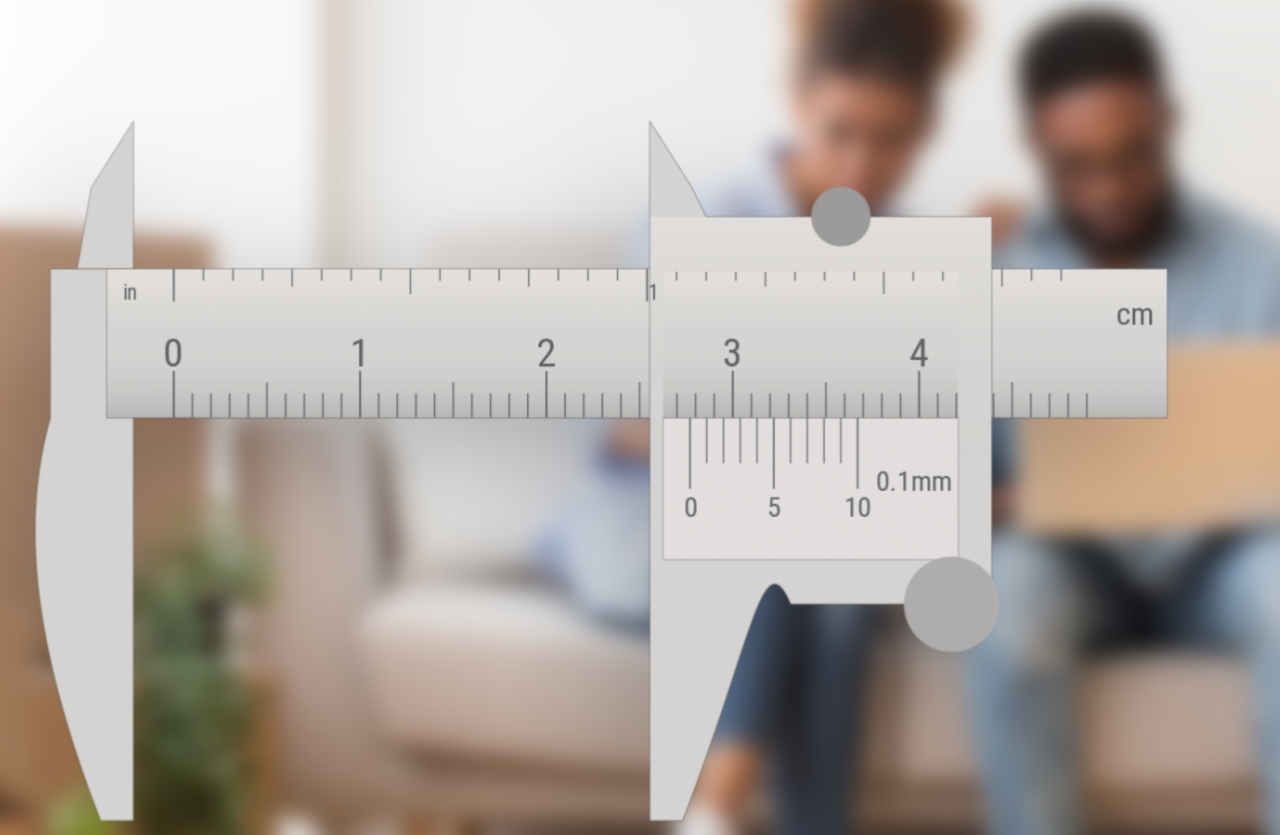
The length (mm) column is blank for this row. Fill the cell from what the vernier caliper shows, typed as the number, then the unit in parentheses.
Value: 27.7 (mm)
